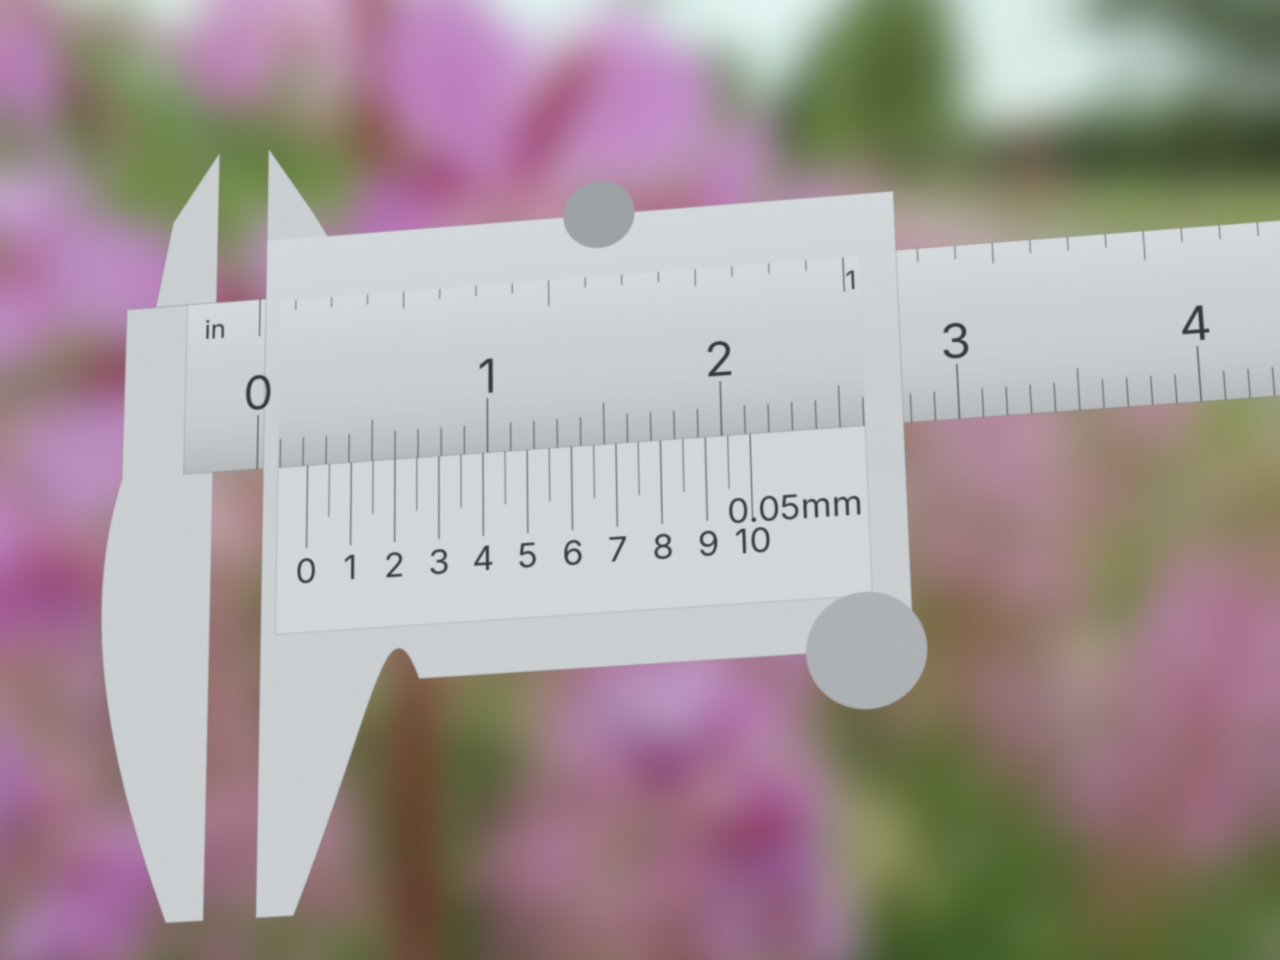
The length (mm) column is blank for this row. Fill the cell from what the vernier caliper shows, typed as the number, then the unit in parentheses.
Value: 2.2 (mm)
